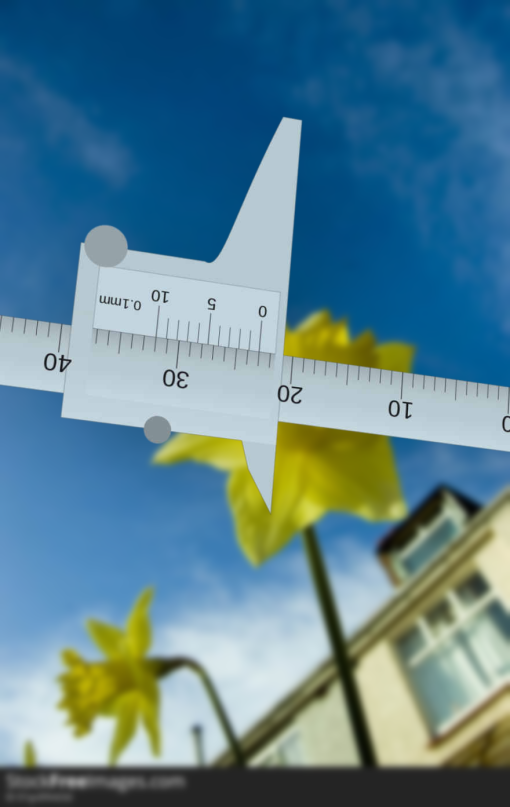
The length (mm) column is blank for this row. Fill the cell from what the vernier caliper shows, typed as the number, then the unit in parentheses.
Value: 23.0 (mm)
